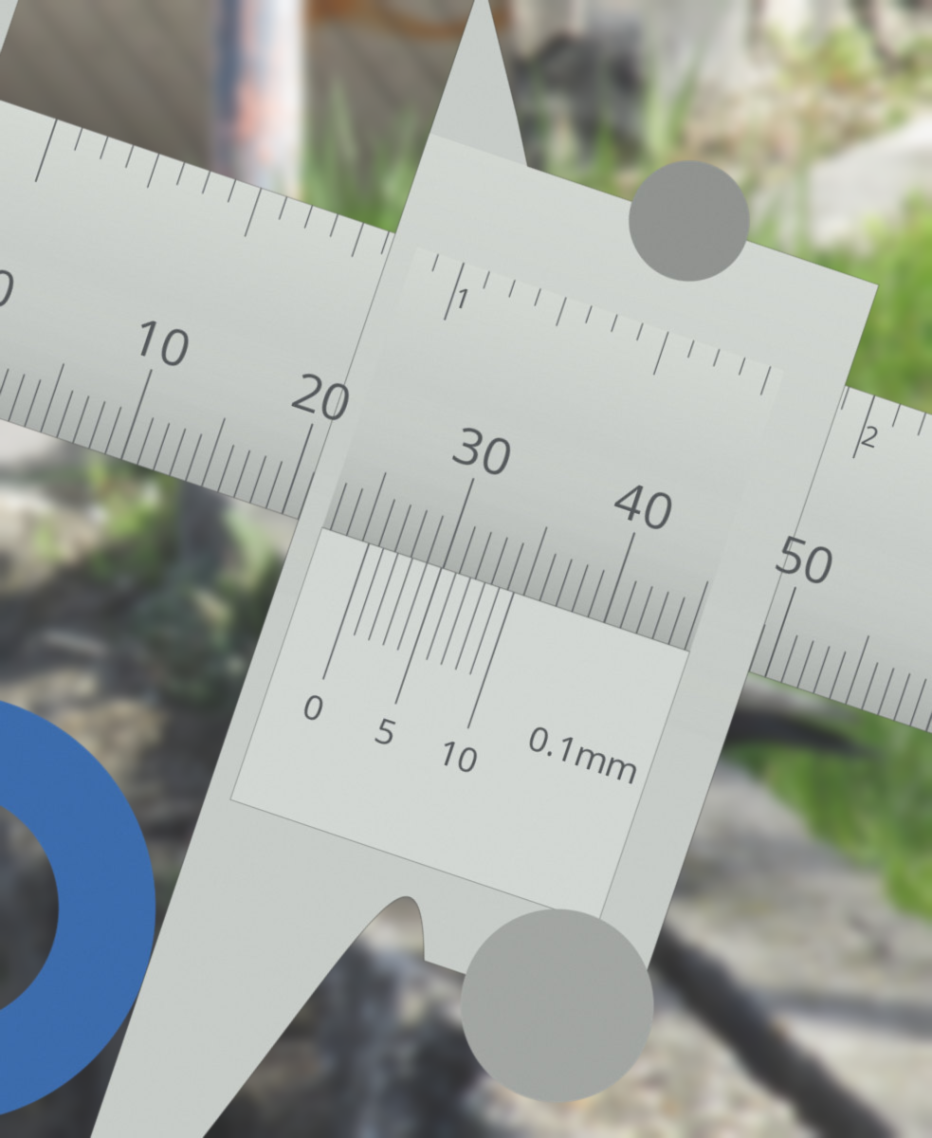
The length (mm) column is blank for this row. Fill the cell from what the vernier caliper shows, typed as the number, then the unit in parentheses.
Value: 25.4 (mm)
